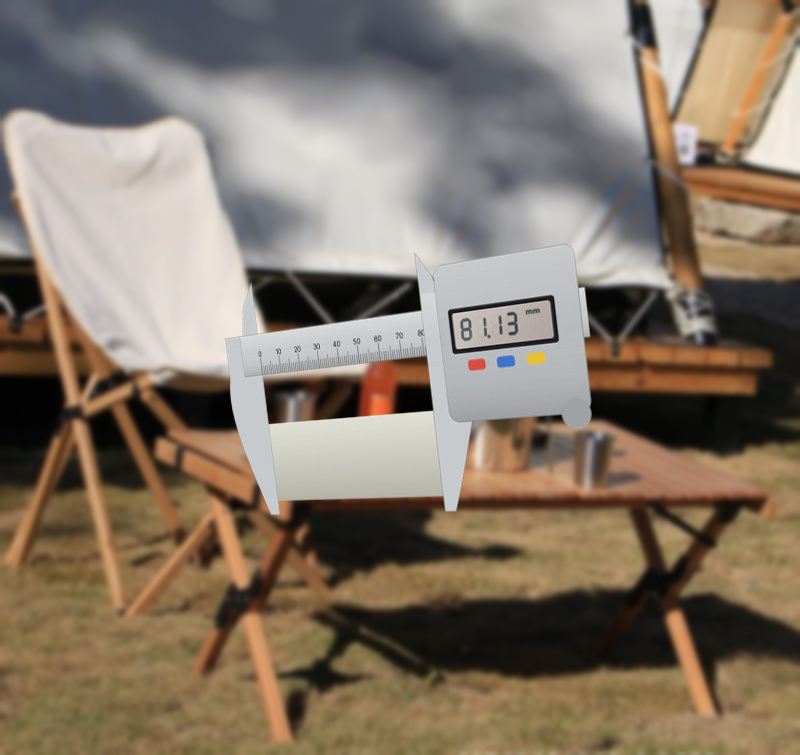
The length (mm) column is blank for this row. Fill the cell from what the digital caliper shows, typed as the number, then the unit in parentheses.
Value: 81.13 (mm)
